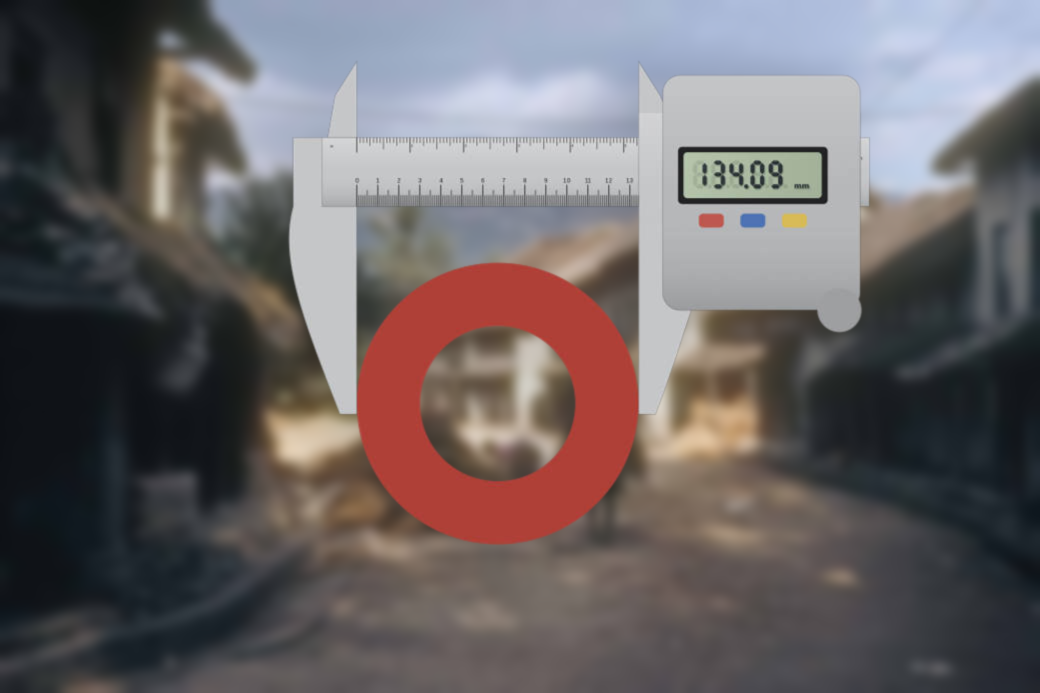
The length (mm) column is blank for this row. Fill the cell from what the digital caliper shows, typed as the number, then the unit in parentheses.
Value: 134.09 (mm)
